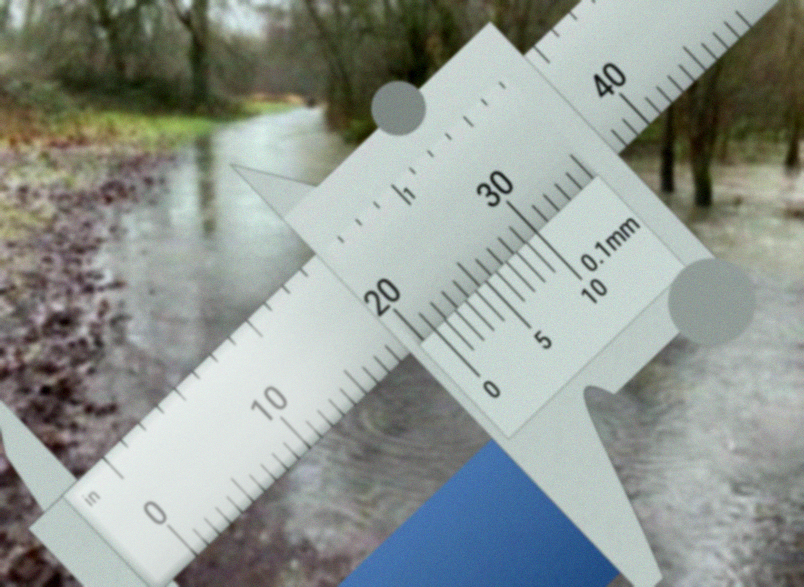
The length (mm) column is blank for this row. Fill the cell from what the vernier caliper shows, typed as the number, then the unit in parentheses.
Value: 21.0 (mm)
